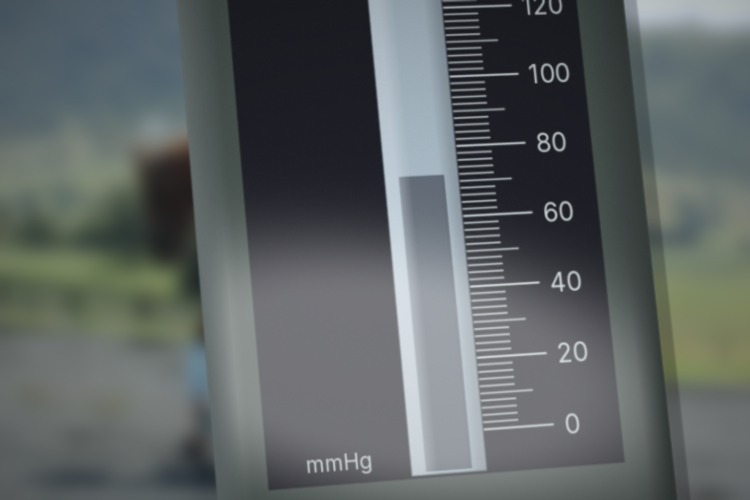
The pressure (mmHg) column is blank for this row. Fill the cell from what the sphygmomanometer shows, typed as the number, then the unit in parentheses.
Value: 72 (mmHg)
